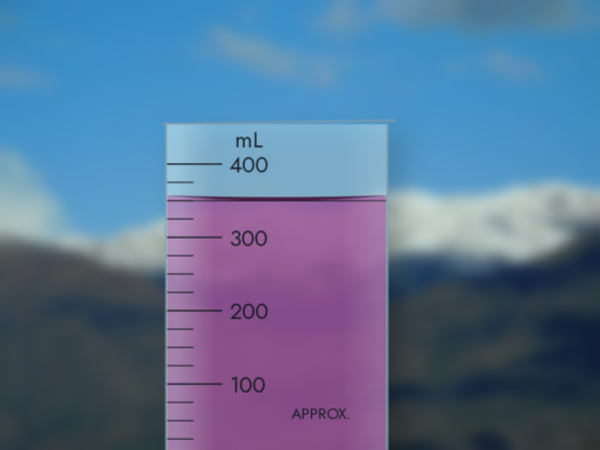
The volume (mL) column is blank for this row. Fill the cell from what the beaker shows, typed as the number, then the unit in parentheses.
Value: 350 (mL)
